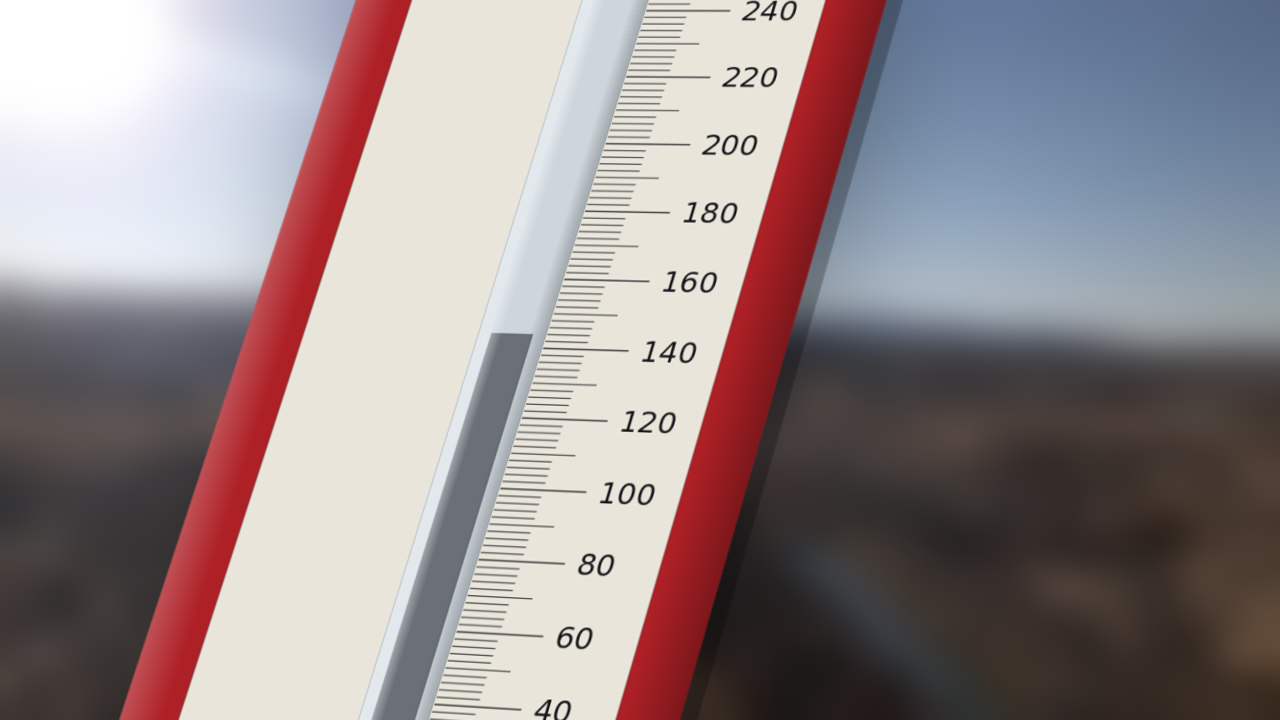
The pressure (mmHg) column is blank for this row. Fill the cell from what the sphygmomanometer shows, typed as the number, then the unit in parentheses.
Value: 144 (mmHg)
